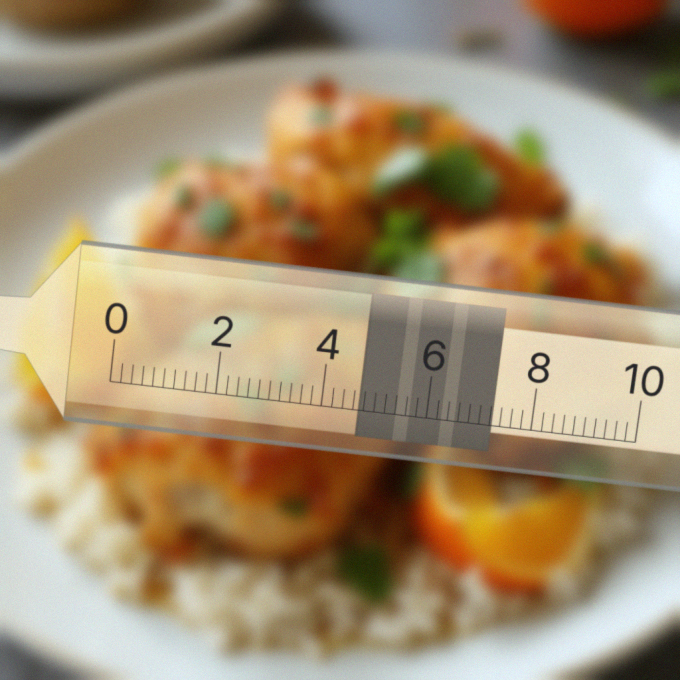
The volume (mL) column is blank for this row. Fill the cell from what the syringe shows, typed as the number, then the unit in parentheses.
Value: 4.7 (mL)
